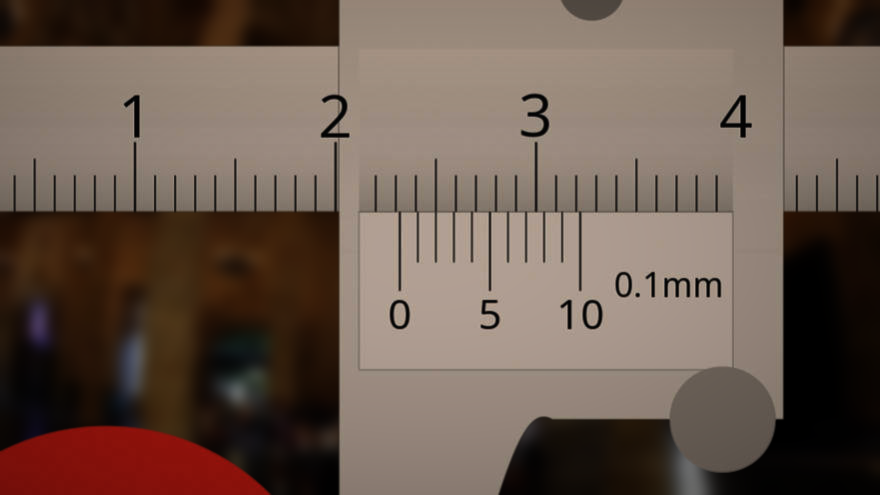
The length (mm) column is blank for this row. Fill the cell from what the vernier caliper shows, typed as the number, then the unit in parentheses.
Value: 23.2 (mm)
